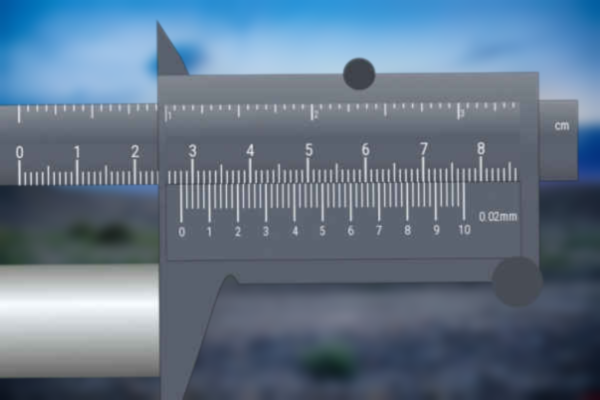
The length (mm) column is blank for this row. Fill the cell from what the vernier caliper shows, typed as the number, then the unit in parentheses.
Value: 28.0 (mm)
